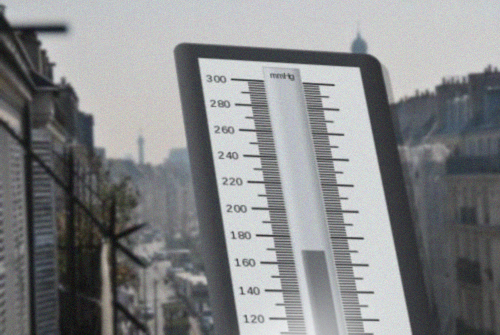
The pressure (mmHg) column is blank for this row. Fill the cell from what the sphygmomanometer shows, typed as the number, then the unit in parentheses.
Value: 170 (mmHg)
